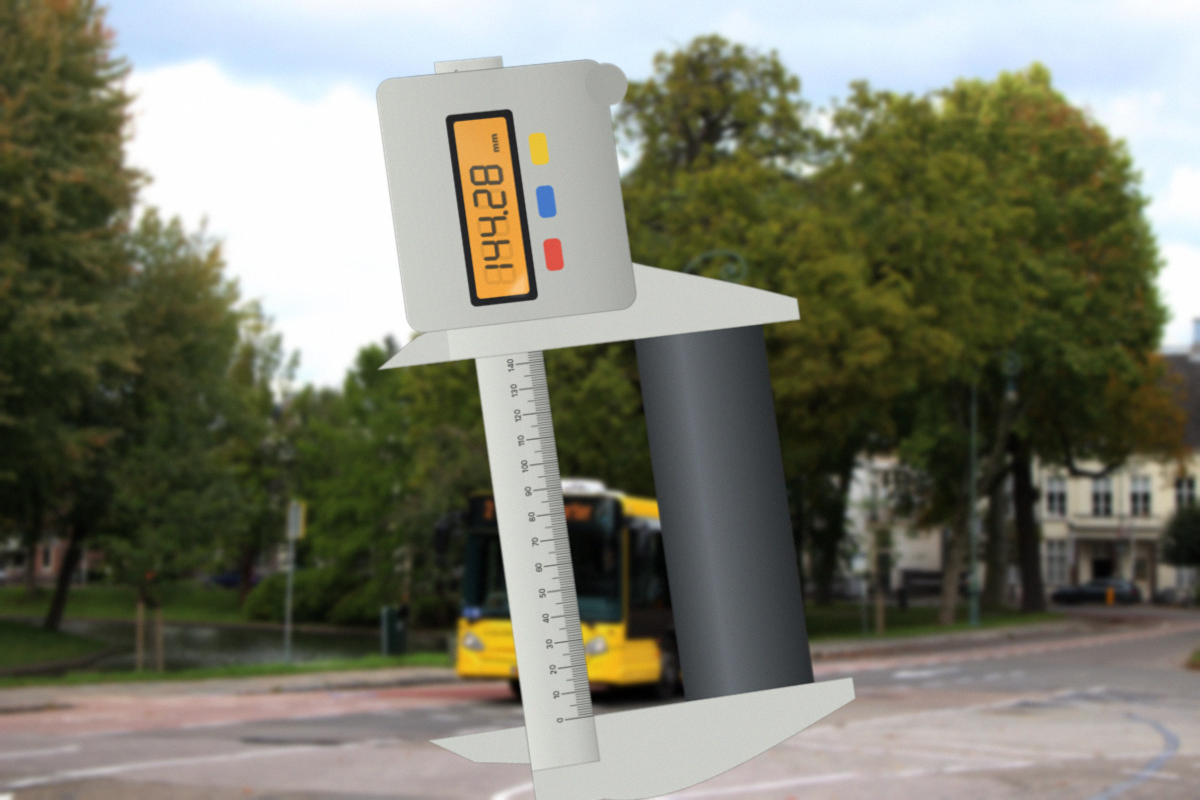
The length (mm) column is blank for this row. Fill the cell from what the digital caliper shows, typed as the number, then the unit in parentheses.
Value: 144.28 (mm)
